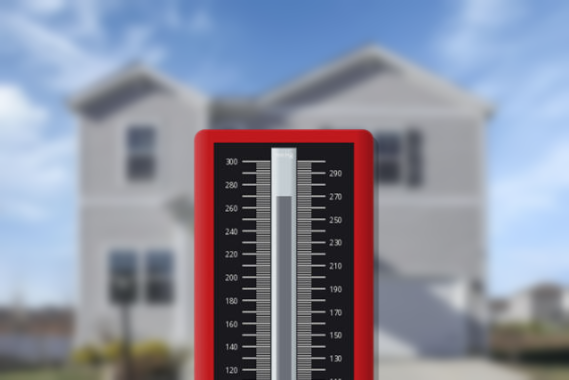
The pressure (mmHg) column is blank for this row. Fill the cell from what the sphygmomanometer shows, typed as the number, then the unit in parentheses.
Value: 270 (mmHg)
